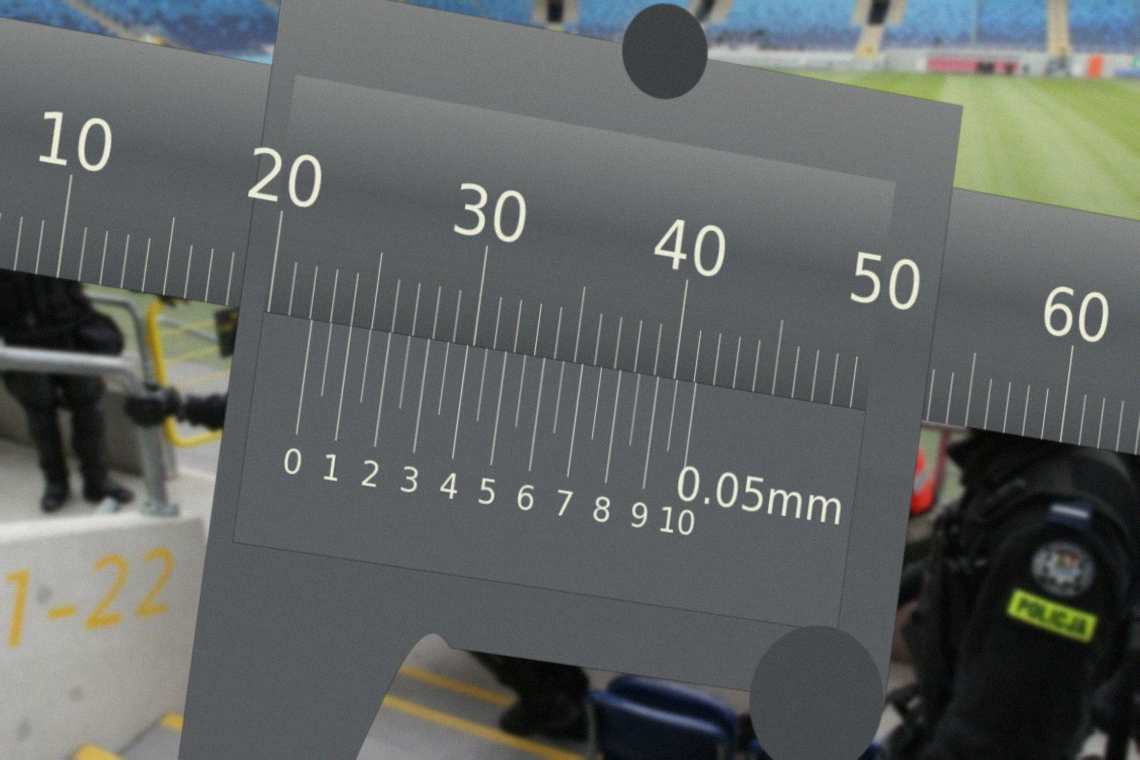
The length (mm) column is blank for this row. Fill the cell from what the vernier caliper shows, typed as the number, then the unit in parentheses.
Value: 22.1 (mm)
